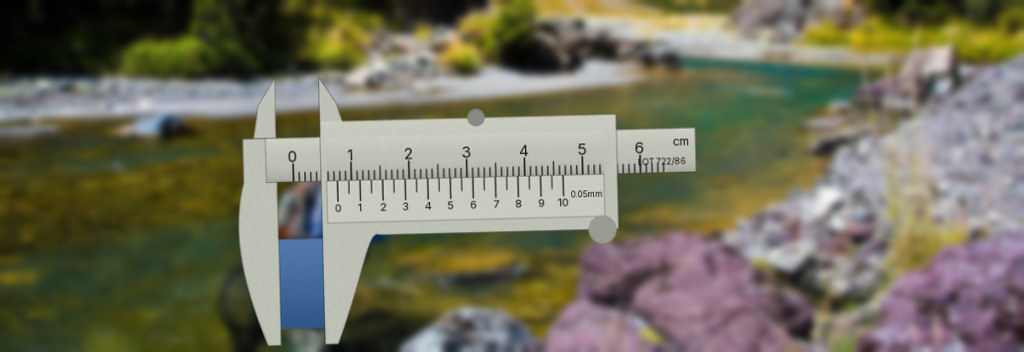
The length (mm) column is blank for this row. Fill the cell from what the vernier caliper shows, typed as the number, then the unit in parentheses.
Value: 7.6 (mm)
